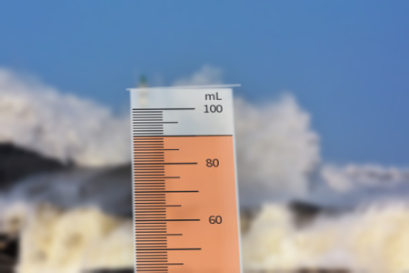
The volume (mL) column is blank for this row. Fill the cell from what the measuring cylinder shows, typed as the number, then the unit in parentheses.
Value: 90 (mL)
